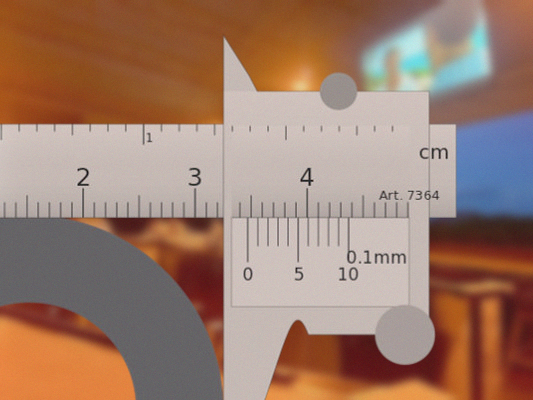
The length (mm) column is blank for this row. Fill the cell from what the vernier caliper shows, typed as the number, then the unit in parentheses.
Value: 34.7 (mm)
